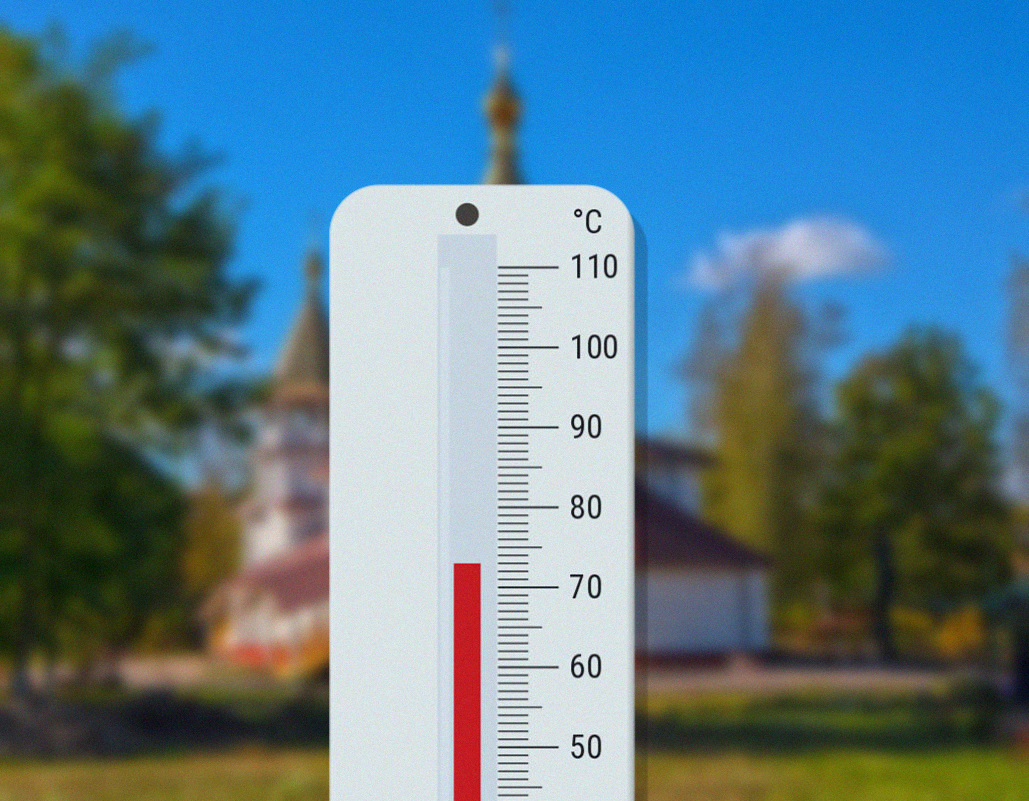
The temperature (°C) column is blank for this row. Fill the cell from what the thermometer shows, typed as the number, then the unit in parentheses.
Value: 73 (°C)
